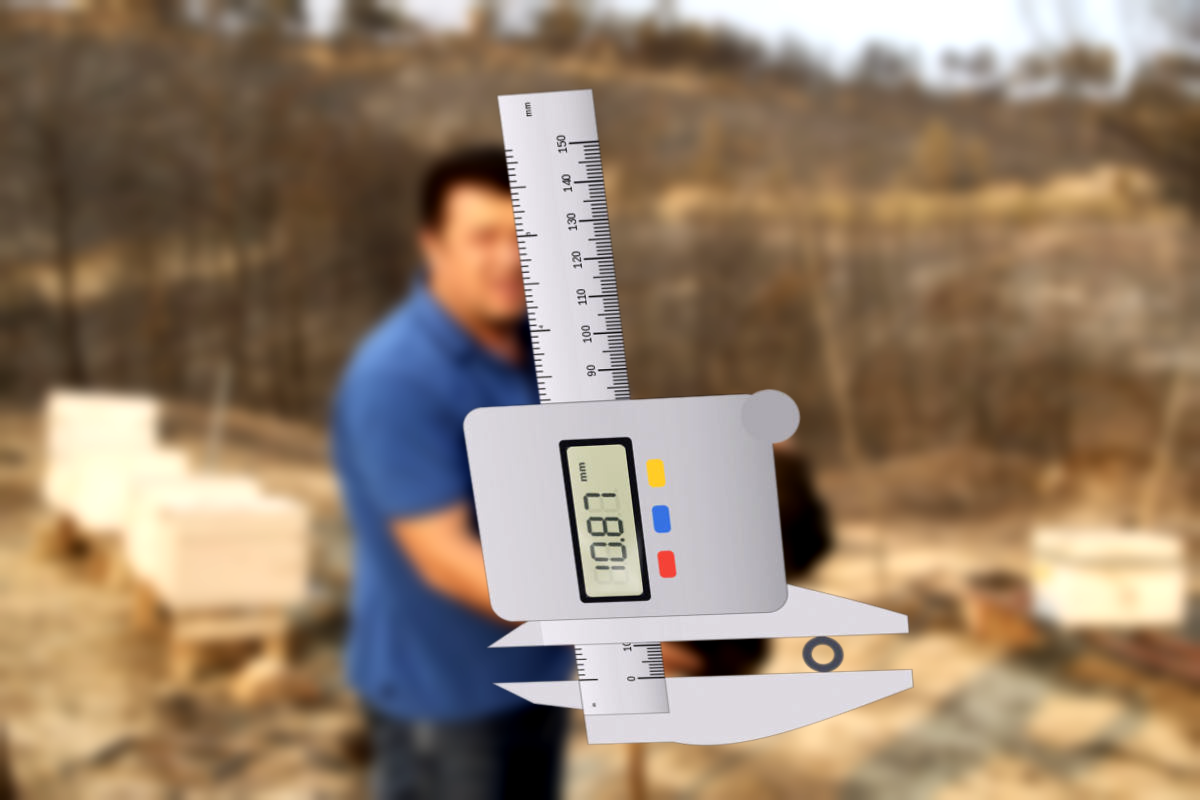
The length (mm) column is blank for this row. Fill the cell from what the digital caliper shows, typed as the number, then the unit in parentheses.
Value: 10.87 (mm)
